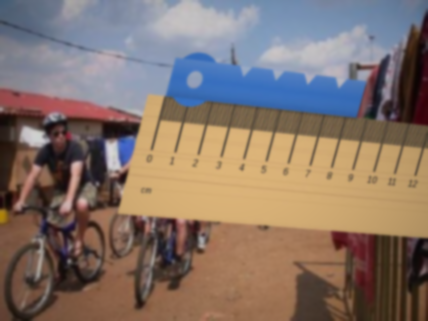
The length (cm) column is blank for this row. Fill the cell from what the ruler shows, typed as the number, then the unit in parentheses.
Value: 8.5 (cm)
